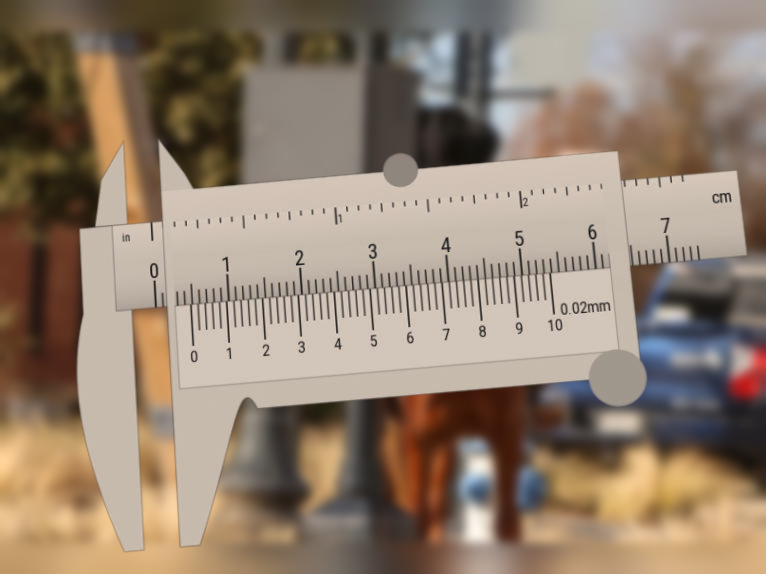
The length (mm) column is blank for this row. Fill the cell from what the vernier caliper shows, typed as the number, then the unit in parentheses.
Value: 4.8 (mm)
